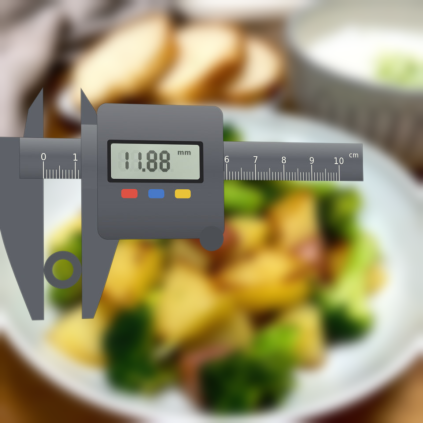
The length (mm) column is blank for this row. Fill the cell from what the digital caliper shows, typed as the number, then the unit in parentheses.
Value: 11.88 (mm)
